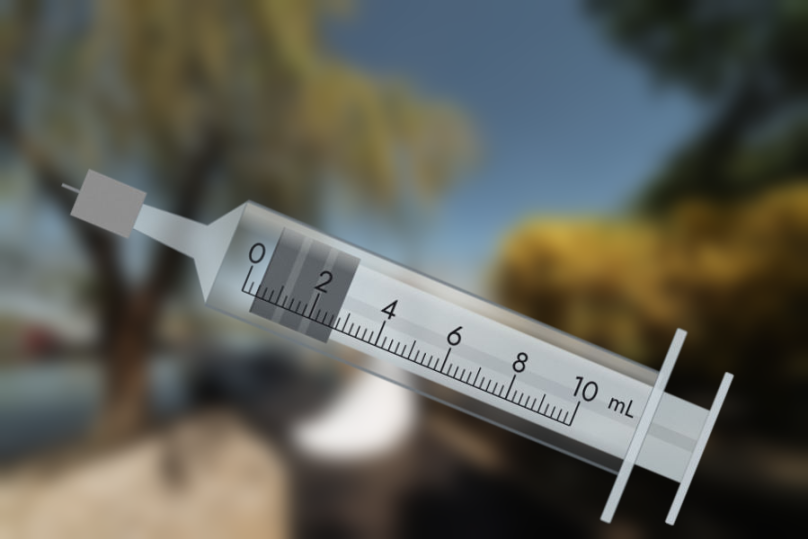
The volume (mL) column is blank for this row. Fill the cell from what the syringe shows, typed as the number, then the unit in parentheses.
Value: 0.4 (mL)
